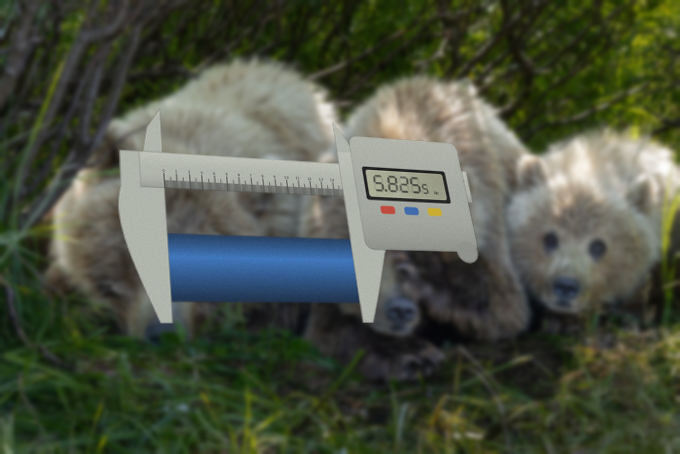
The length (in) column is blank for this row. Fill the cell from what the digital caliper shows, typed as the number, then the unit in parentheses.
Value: 5.8255 (in)
